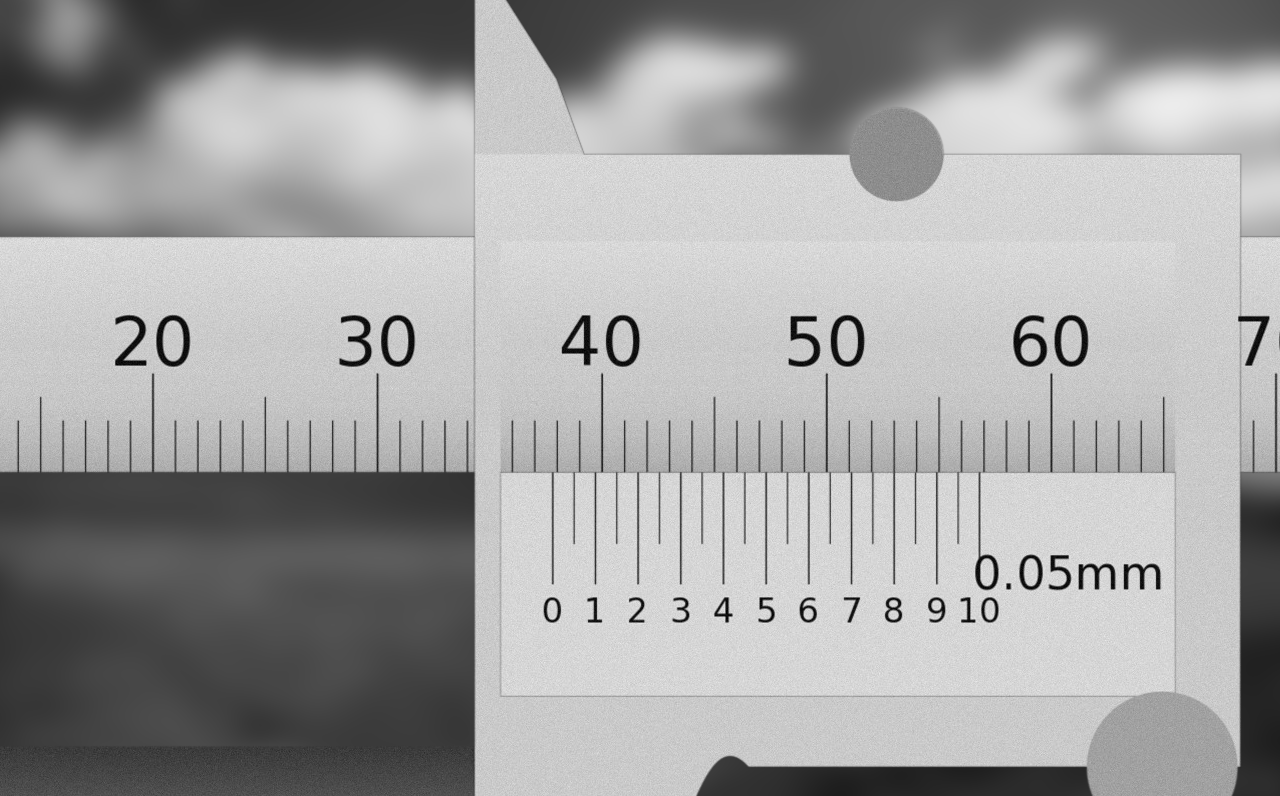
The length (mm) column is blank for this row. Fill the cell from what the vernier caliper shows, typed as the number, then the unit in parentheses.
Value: 37.8 (mm)
